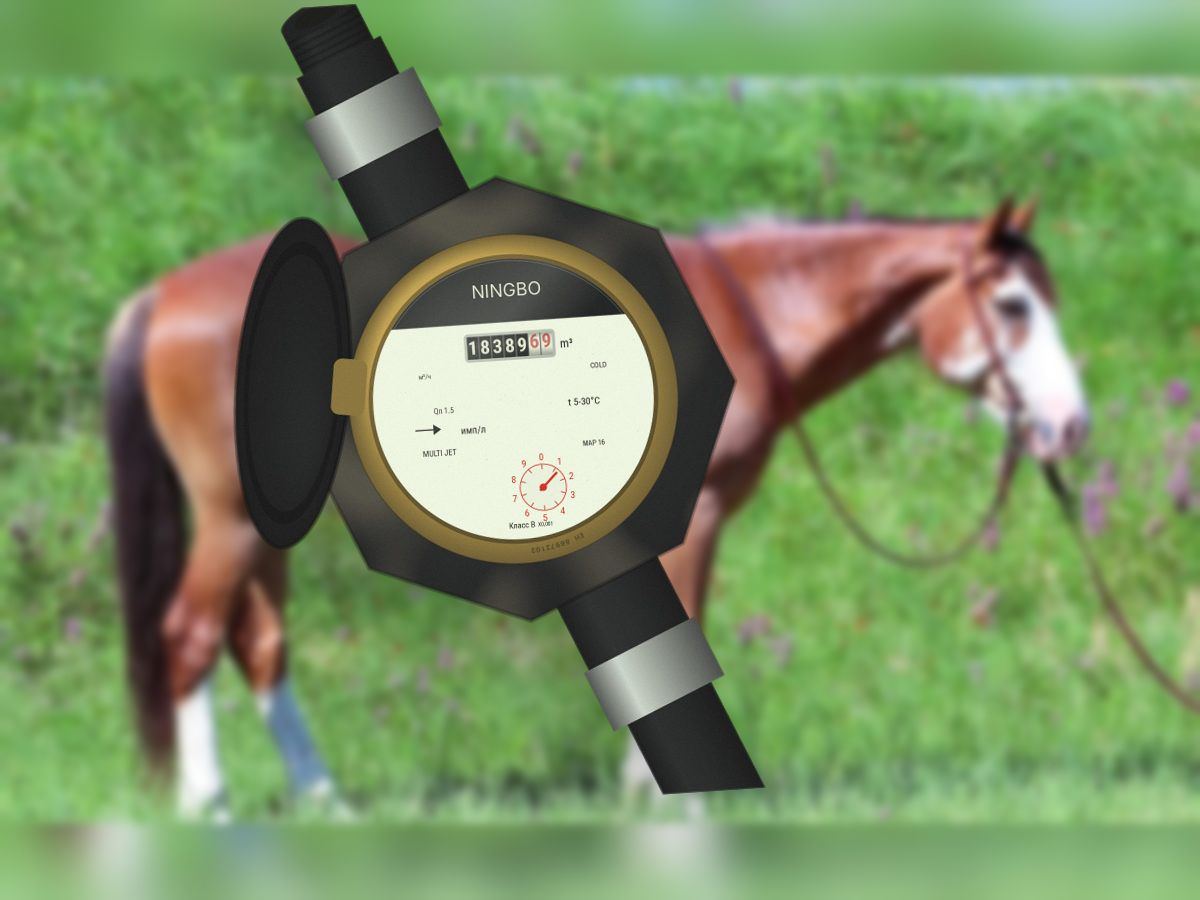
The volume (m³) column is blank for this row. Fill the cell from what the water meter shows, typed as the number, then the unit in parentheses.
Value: 18389.691 (m³)
